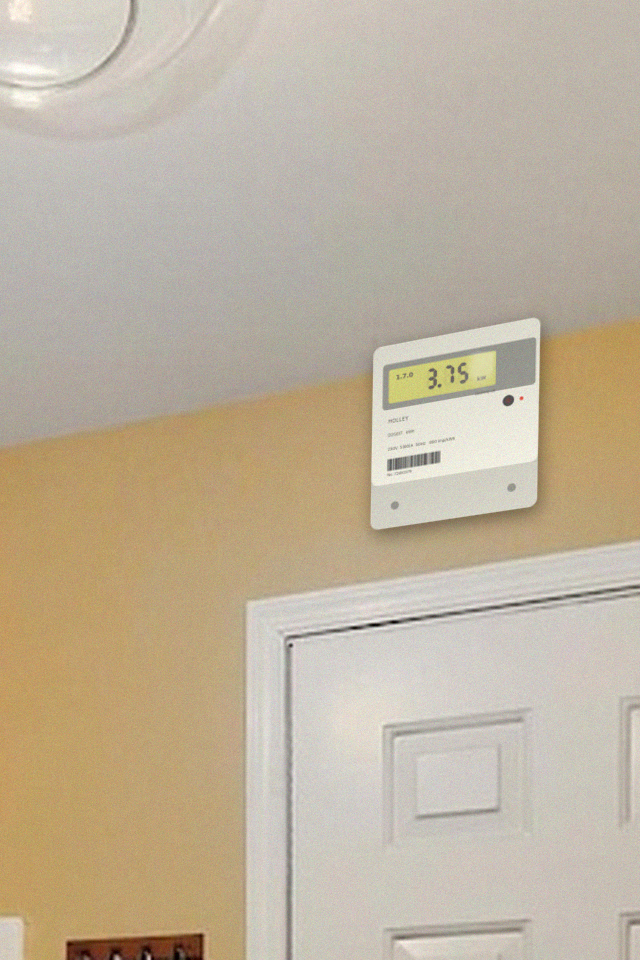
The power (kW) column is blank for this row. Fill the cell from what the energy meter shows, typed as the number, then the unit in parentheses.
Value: 3.75 (kW)
